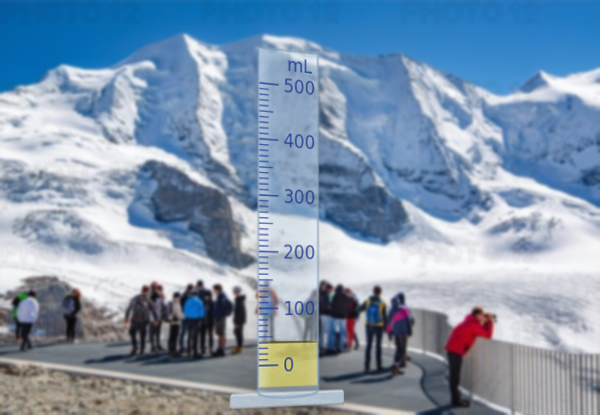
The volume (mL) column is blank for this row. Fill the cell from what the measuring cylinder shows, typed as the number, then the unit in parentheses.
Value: 40 (mL)
